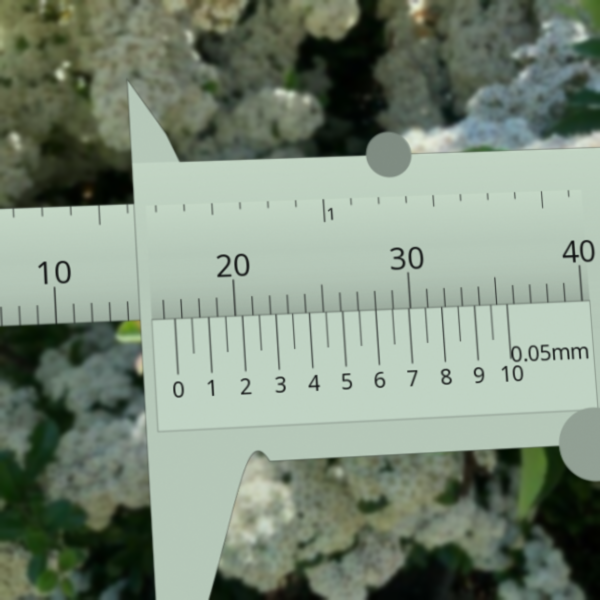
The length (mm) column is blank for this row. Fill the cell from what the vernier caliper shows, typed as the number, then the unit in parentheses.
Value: 16.6 (mm)
